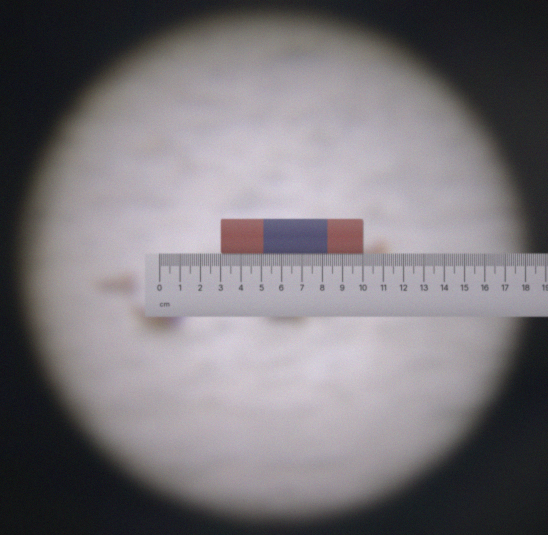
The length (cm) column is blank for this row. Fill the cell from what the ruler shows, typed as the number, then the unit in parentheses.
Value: 7 (cm)
